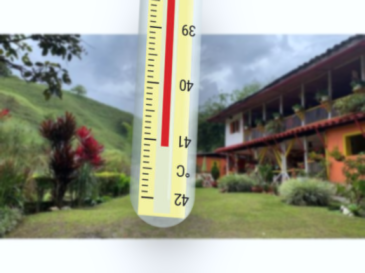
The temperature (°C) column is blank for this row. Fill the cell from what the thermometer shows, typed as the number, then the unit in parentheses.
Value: 41.1 (°C)
